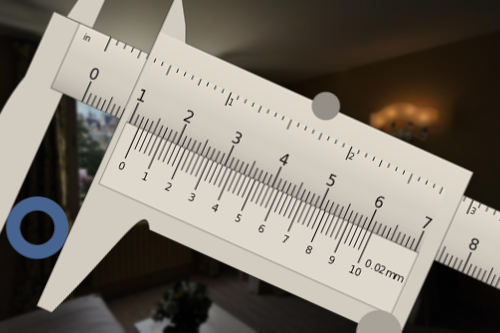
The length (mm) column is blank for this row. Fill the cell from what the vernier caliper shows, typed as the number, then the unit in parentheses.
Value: 12.0 (mm)
